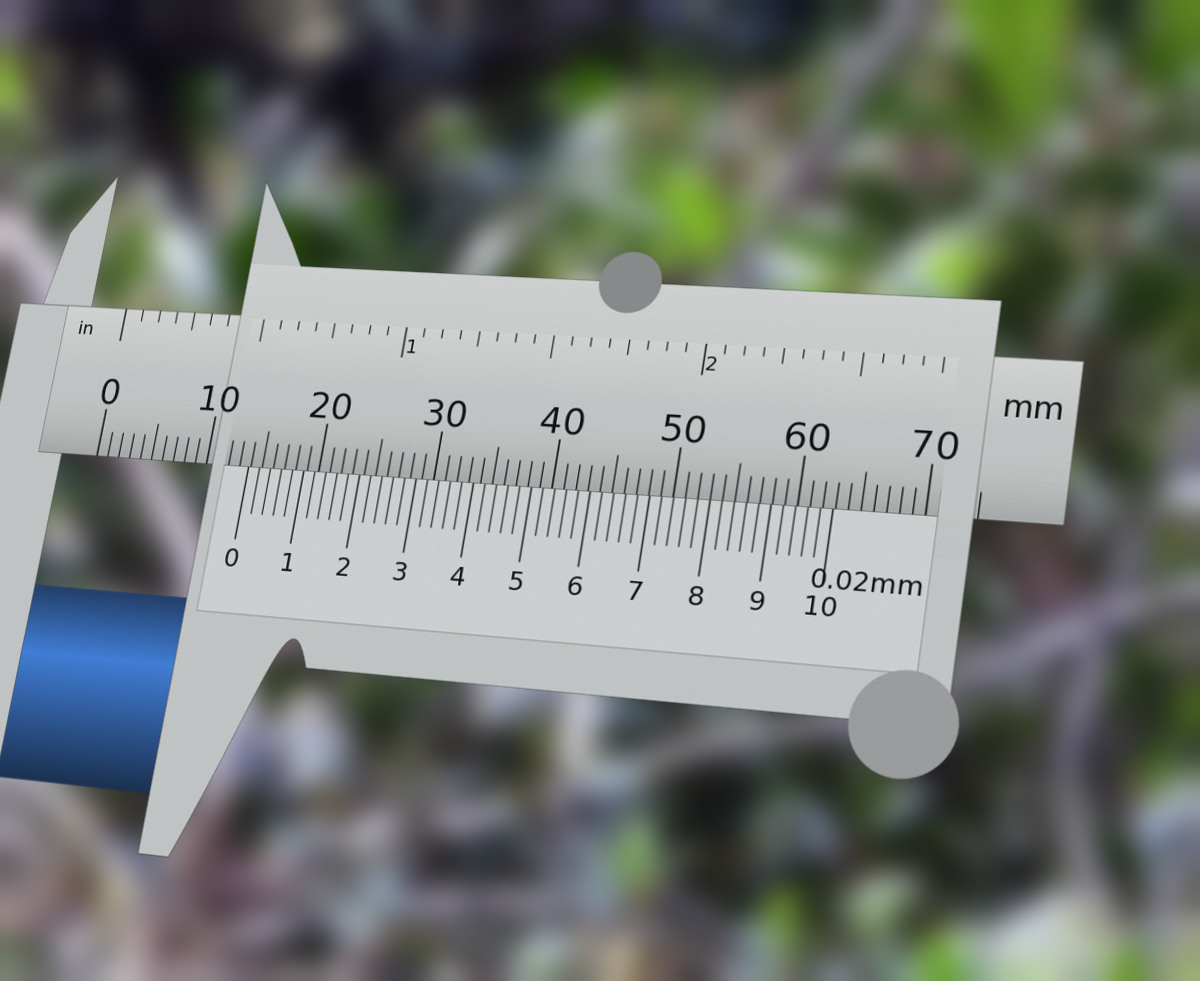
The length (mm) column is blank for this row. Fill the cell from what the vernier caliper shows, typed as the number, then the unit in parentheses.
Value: 13.8 (mm)
